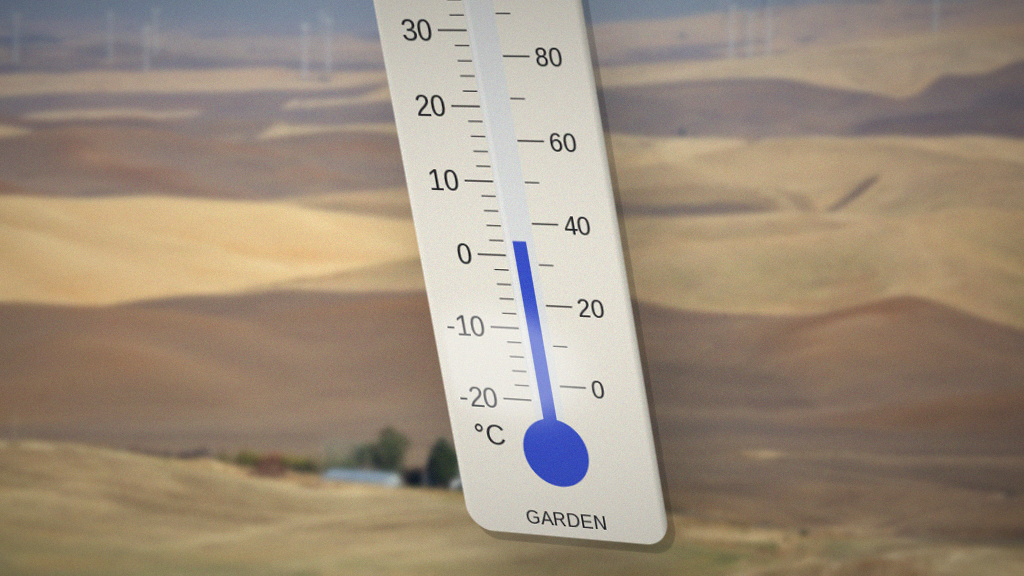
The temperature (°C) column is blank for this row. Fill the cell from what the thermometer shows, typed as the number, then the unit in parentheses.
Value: 2 (°C)
